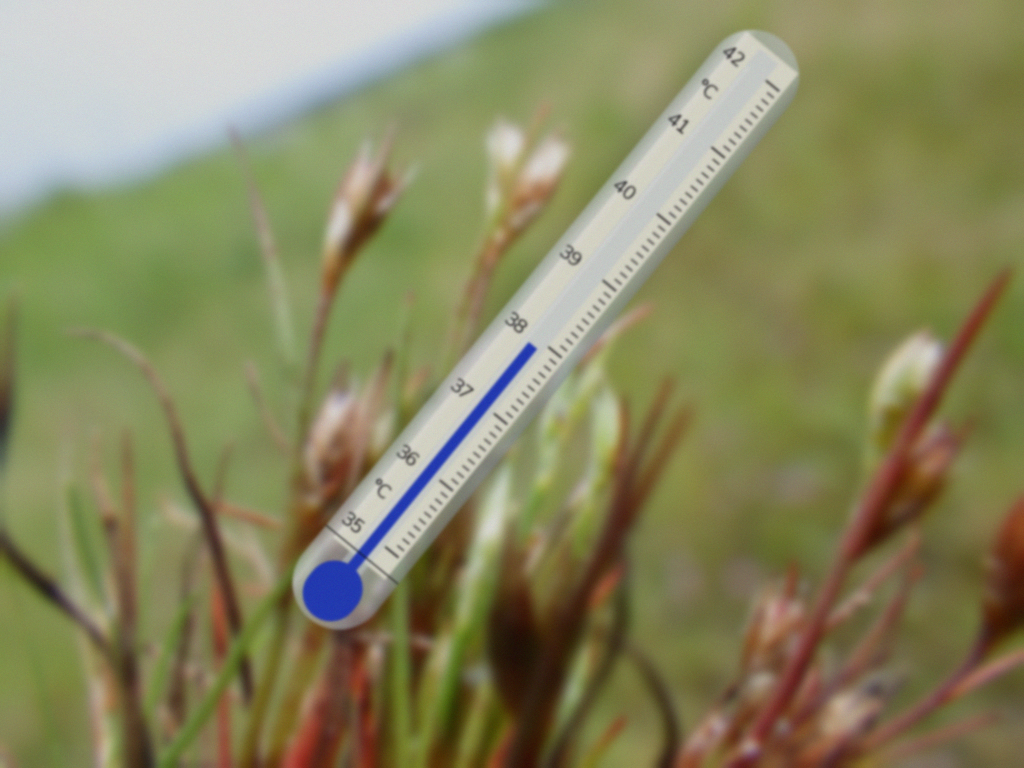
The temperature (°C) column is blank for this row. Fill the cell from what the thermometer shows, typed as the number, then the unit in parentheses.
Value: 37.9 (°C)
